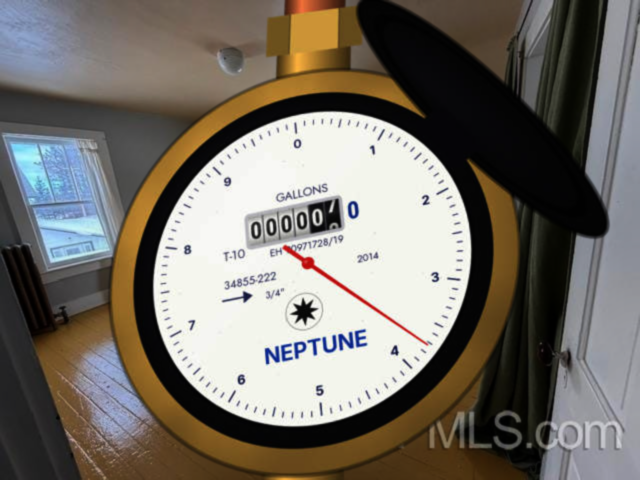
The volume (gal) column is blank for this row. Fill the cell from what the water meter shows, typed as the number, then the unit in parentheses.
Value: 73.7 (gal)
